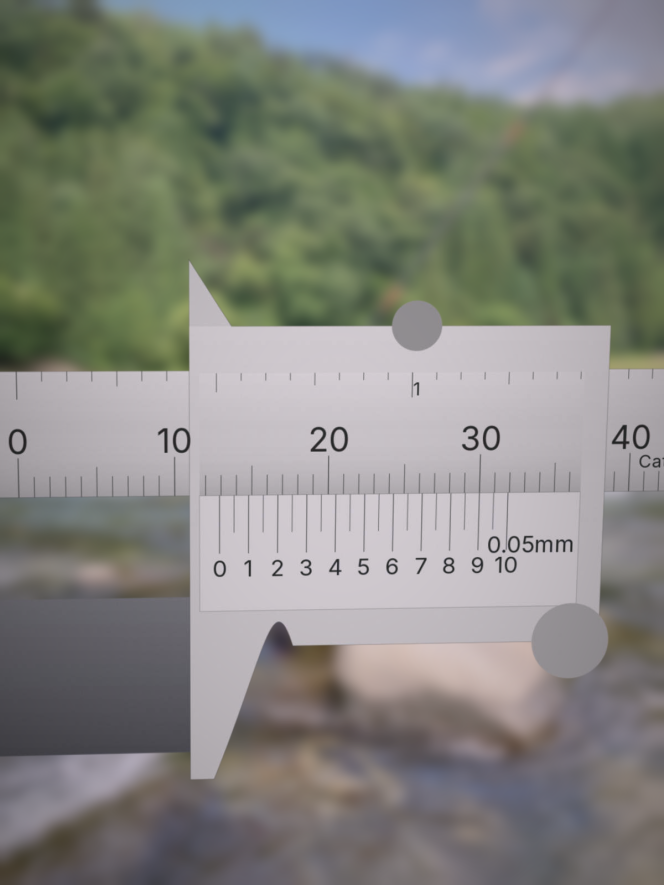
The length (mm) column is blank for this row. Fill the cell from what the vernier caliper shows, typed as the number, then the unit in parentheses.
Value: 12.9 (mm)
